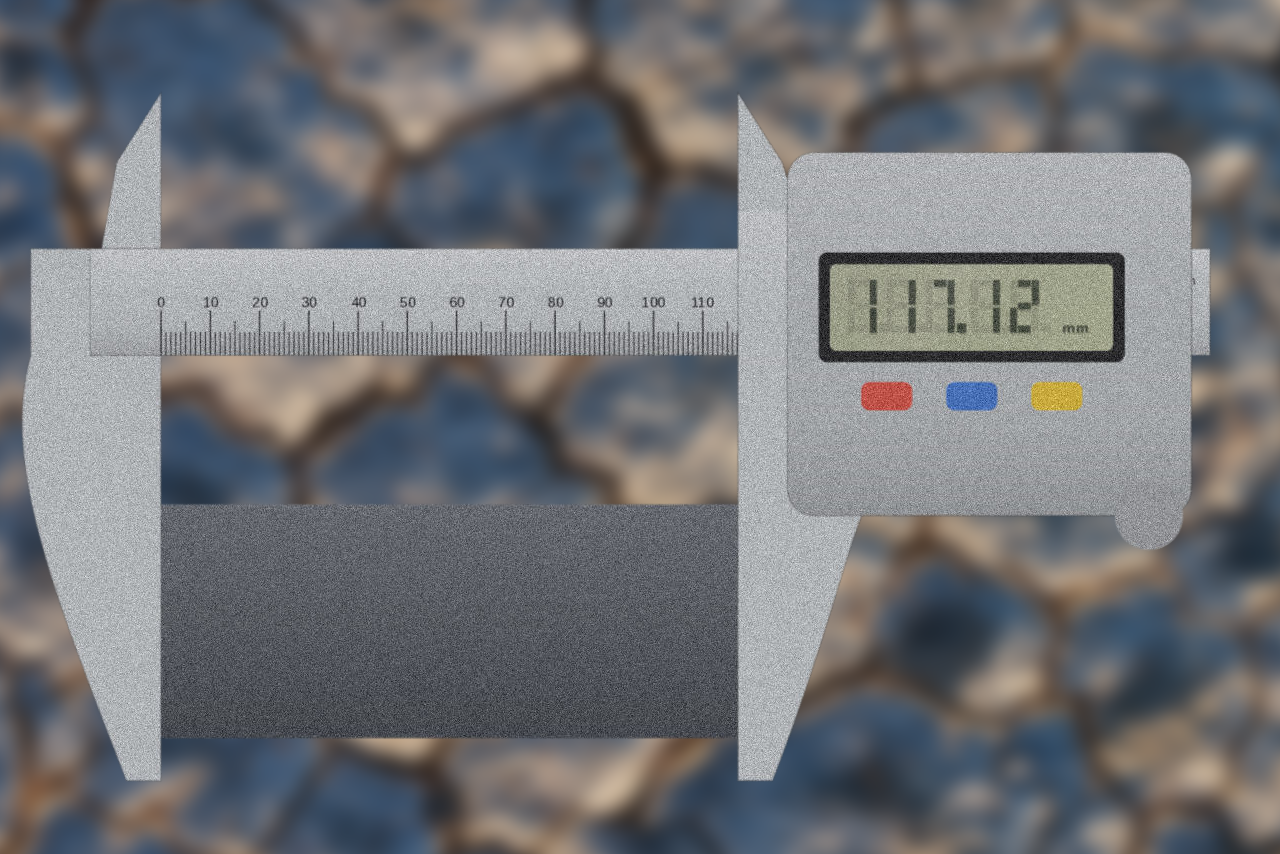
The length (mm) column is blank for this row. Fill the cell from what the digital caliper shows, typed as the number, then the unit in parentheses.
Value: 117.12 (mm)
